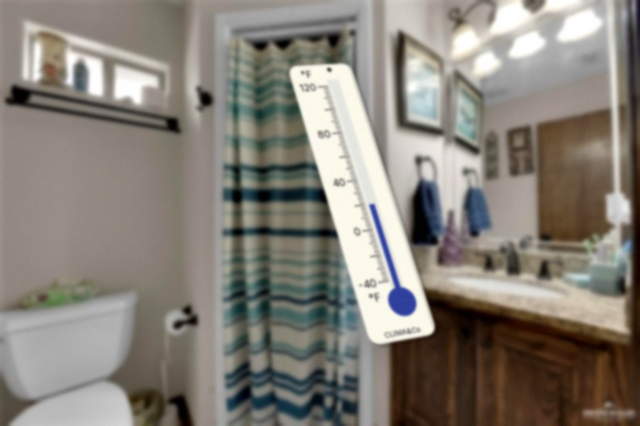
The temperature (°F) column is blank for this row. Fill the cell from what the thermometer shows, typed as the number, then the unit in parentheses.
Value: 20 (°F)
